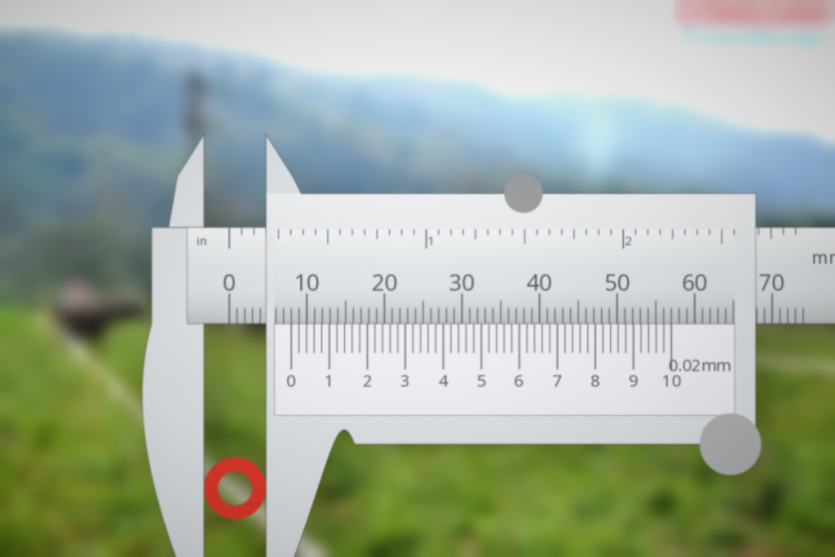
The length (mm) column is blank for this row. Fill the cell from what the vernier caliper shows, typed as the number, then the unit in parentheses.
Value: 8.0 (mm)
